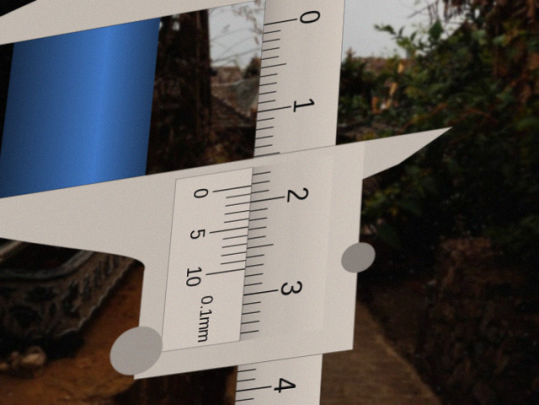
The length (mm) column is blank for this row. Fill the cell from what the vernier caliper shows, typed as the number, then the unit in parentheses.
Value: 18.2 (mm)
